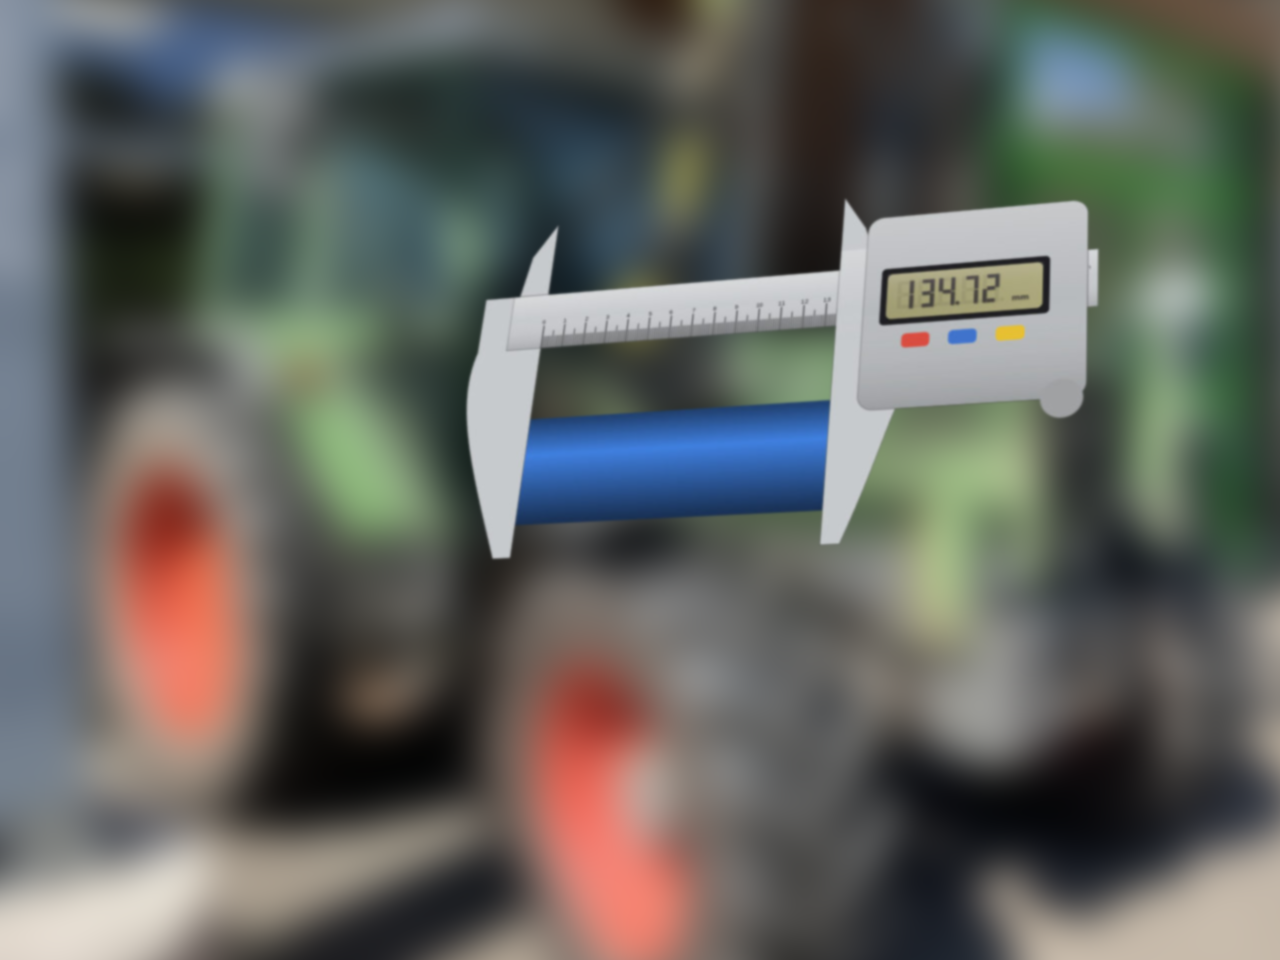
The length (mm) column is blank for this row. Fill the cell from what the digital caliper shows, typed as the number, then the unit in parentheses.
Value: 134.72 (mm)
